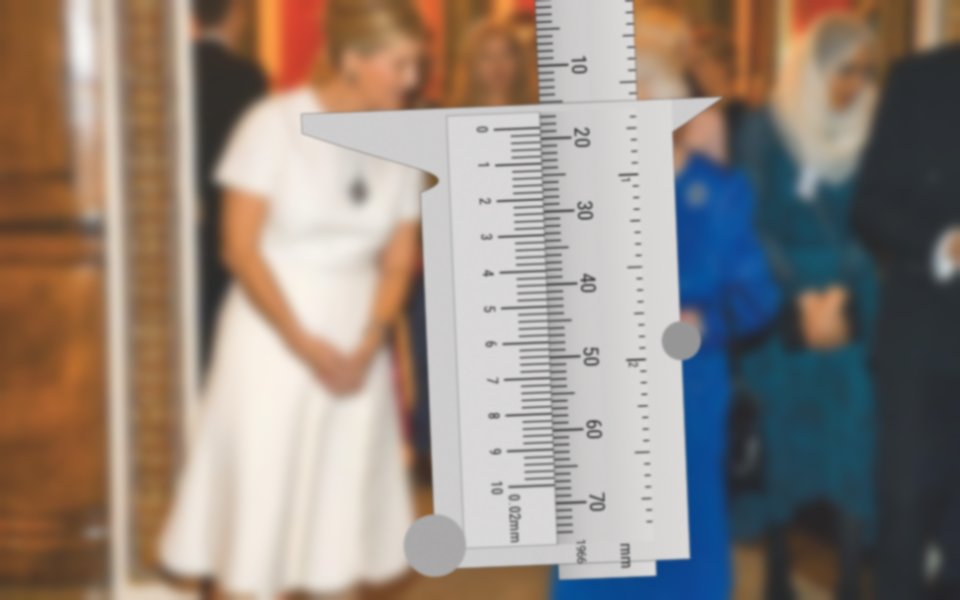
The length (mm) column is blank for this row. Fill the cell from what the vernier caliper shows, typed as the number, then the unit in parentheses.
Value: 18.5 (mm)
